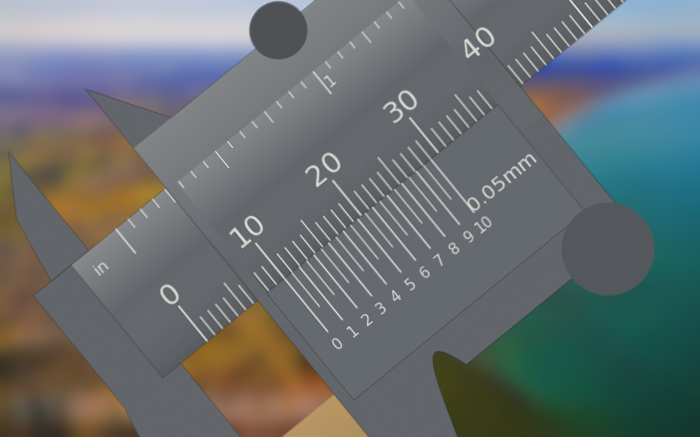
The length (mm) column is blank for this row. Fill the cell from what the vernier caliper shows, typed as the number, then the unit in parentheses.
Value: 10.0 (mm)
